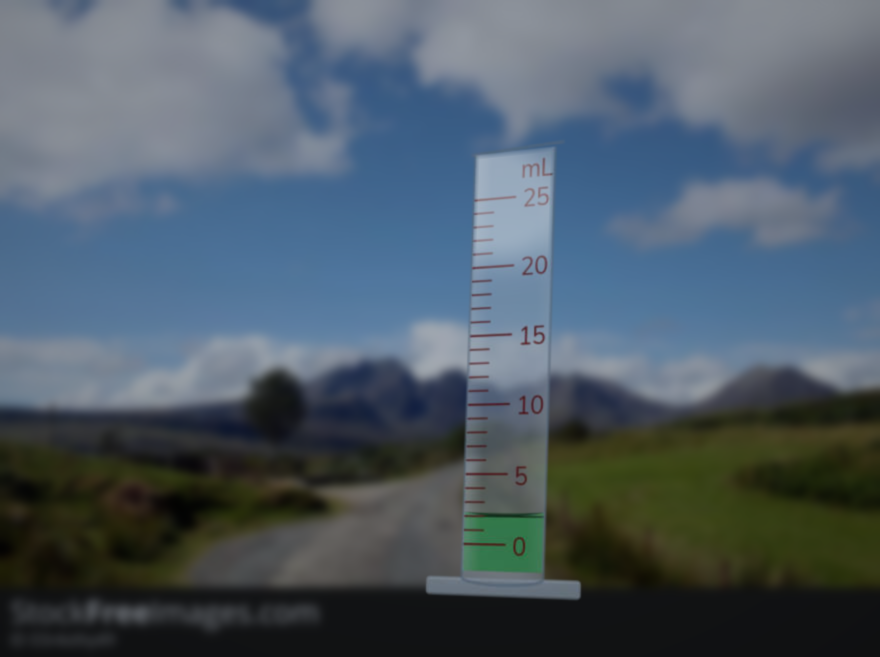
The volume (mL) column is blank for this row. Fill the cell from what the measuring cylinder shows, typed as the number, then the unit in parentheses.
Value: 2 (mL)
